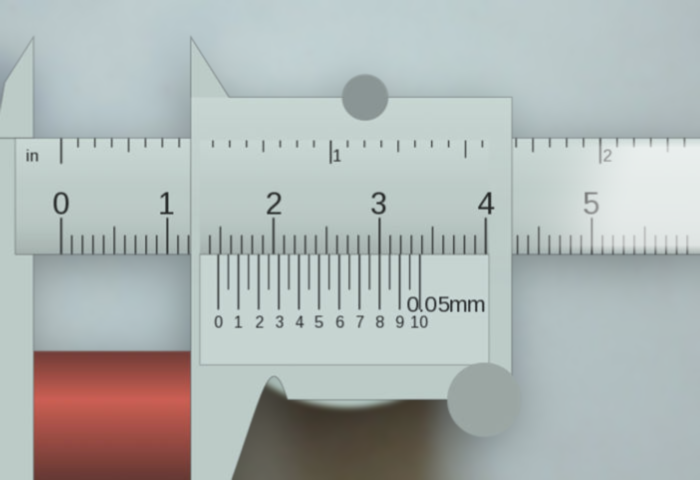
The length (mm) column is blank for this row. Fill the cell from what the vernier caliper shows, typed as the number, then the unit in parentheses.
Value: 14.8 (mm)
